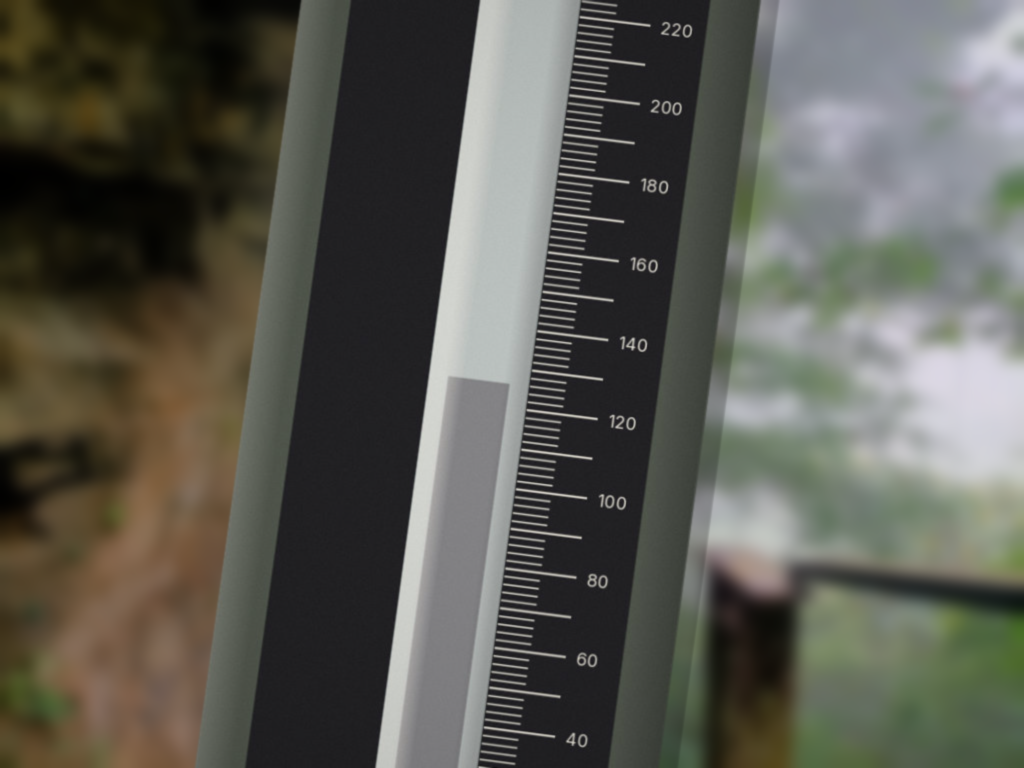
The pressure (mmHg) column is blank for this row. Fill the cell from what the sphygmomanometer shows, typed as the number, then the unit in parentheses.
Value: 126 (mmHg)
